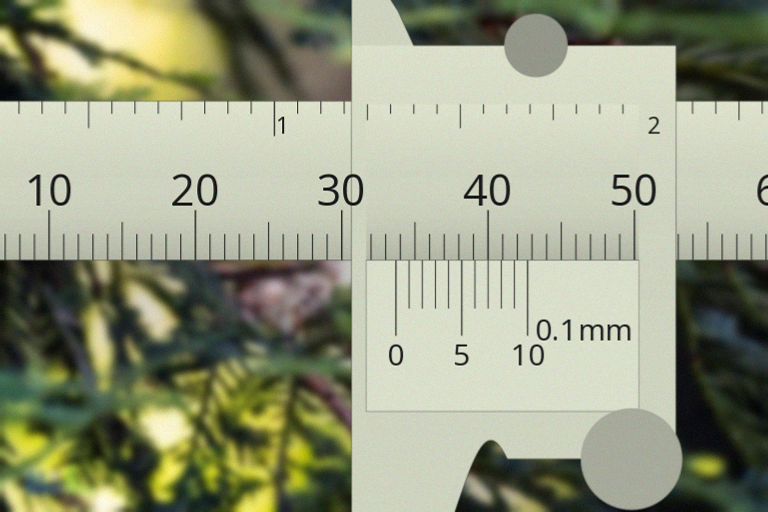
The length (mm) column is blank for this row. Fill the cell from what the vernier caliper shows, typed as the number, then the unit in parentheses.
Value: 33.7 (mm)
